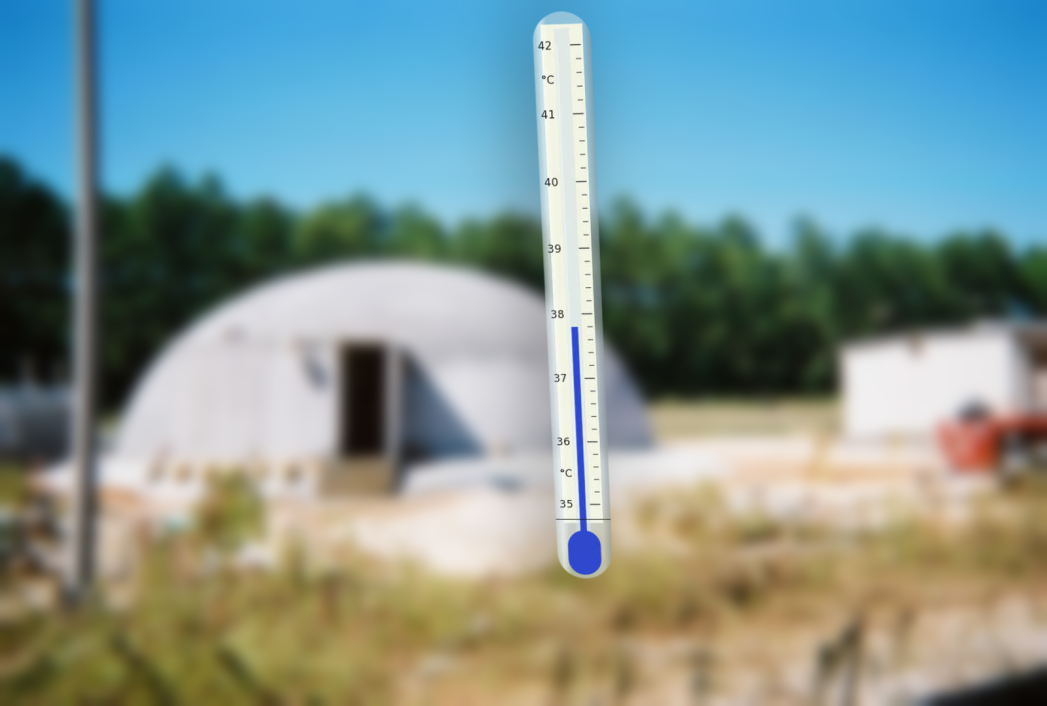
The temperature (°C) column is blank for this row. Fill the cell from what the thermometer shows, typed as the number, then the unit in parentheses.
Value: 37.8 (°C)
